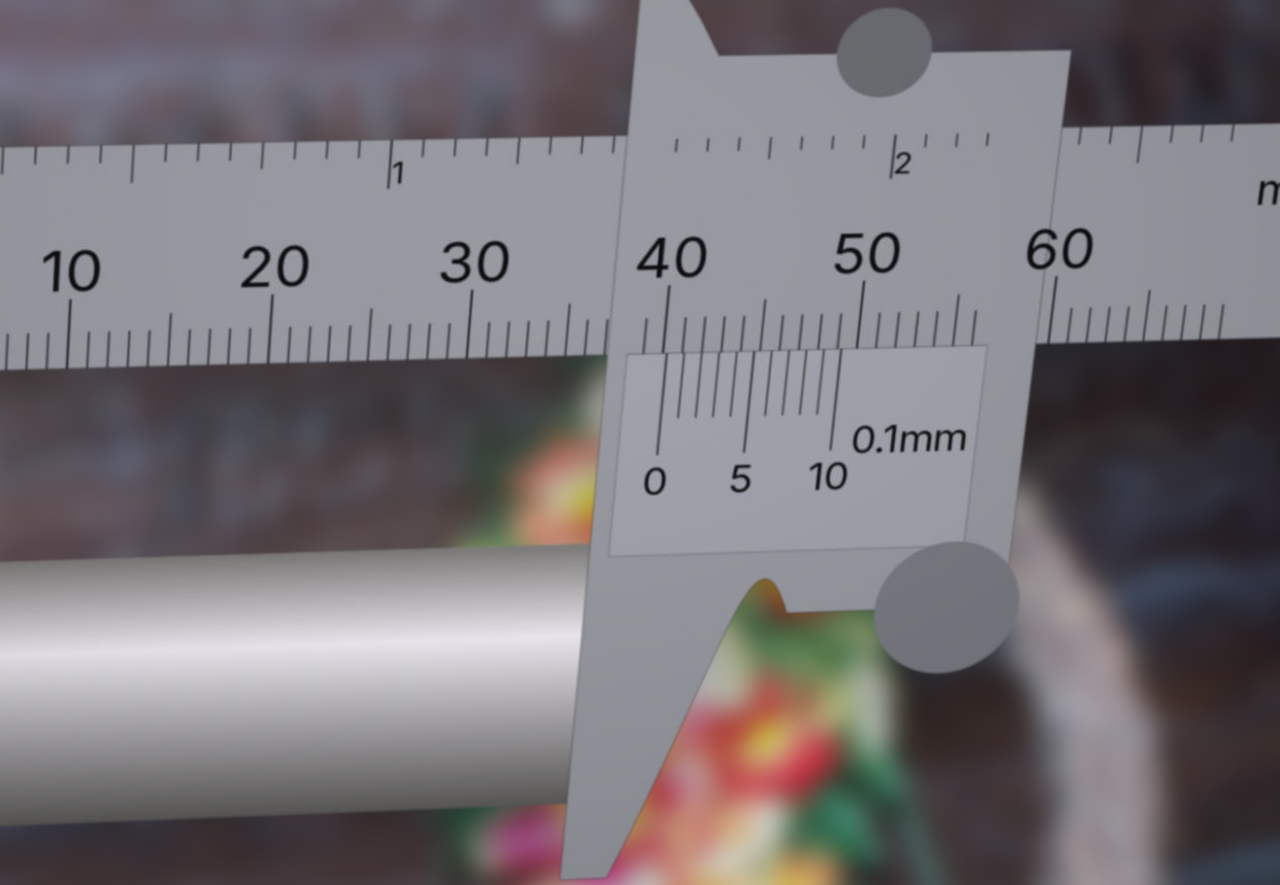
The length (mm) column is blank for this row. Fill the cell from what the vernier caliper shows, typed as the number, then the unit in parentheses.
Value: 40.2 (mm)
